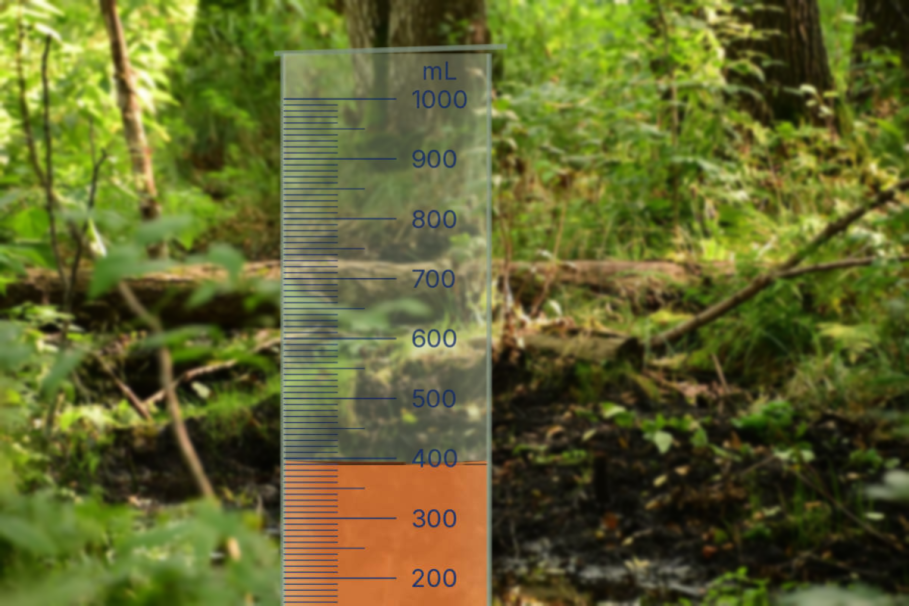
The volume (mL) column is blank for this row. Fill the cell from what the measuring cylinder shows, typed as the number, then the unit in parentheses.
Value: 390 (mL)
